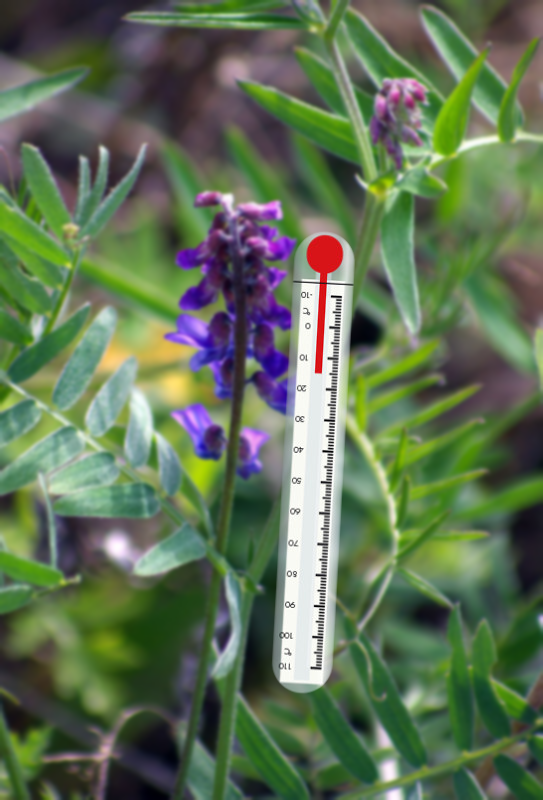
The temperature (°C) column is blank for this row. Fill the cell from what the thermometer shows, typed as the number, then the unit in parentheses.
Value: 15 (°C)
